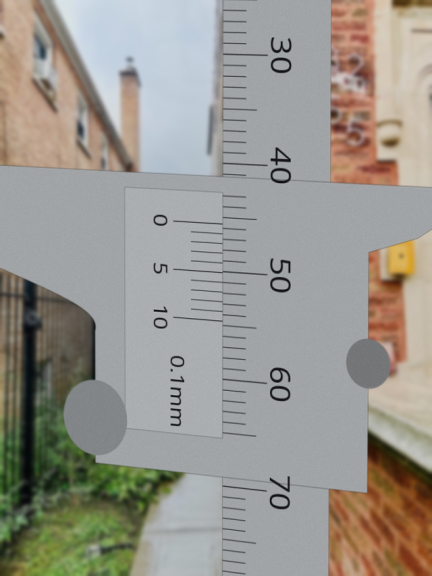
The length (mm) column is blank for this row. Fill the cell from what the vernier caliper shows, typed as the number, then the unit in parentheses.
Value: 45.6 (mm)
